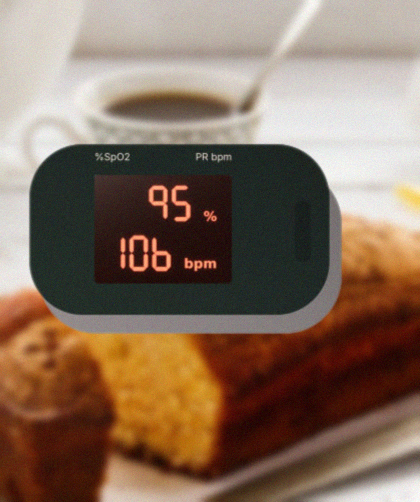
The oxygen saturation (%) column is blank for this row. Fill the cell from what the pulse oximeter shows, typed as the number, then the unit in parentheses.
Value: 95 (%)
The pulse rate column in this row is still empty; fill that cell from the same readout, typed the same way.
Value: 106 (bpm)
